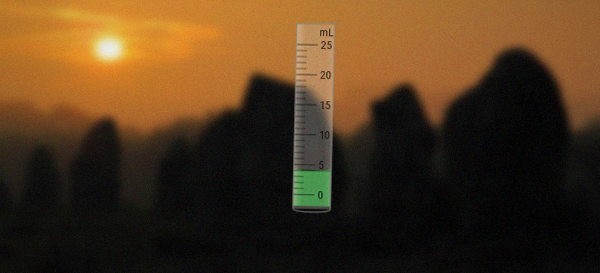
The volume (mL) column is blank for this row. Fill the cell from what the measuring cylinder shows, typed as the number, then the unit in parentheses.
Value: 4 (mL)
